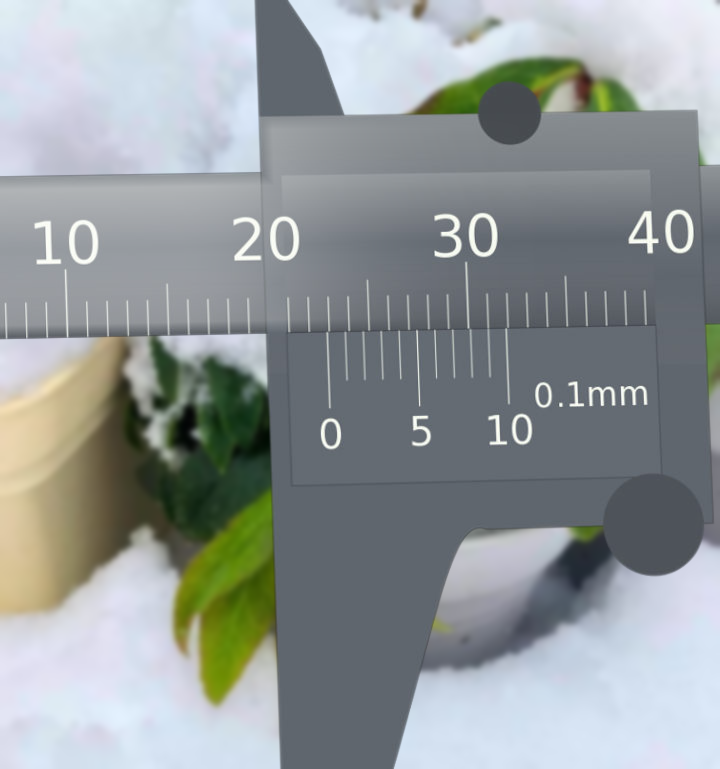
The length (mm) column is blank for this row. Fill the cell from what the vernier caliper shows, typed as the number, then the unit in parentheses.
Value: 22.9 (mm)
